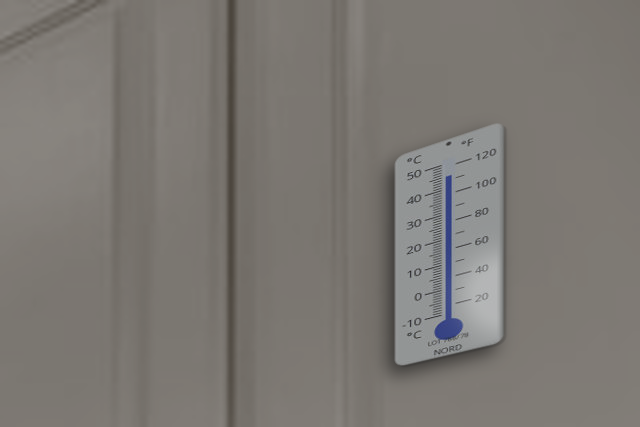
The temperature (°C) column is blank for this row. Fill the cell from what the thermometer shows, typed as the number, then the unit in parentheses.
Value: 45 (°C)
